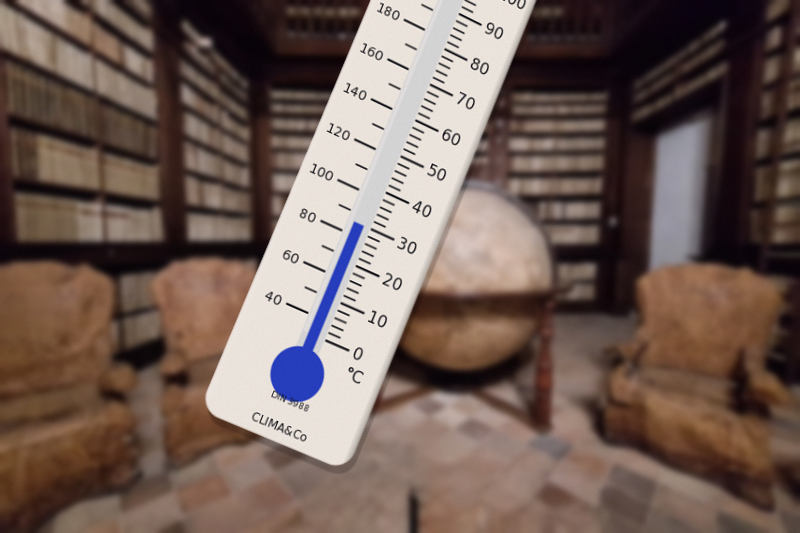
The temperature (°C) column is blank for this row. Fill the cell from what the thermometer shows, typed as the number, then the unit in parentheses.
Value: 30 (°C)
